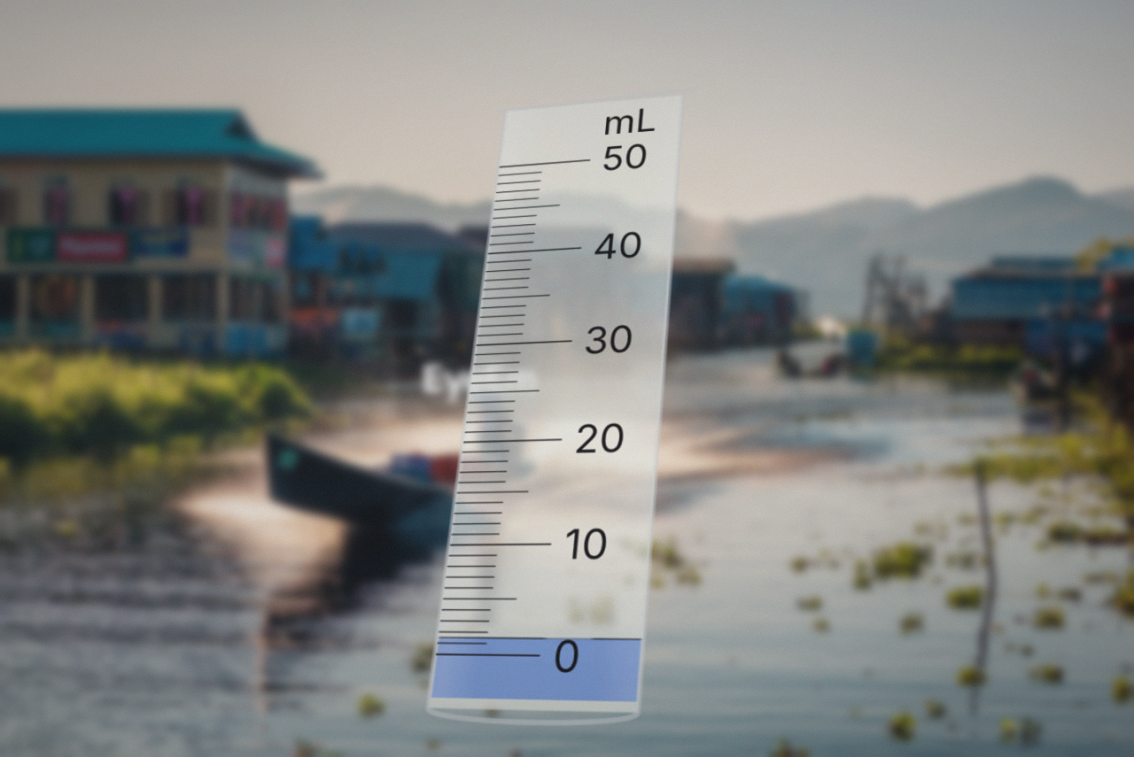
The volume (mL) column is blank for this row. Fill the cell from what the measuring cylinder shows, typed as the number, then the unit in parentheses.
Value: 1.5 (mL)
